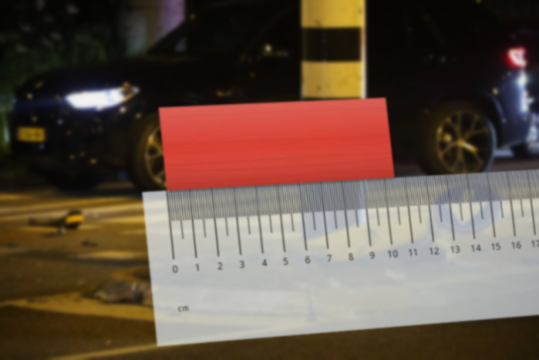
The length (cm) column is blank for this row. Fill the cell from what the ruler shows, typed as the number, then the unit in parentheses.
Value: 10.5 (cm)
